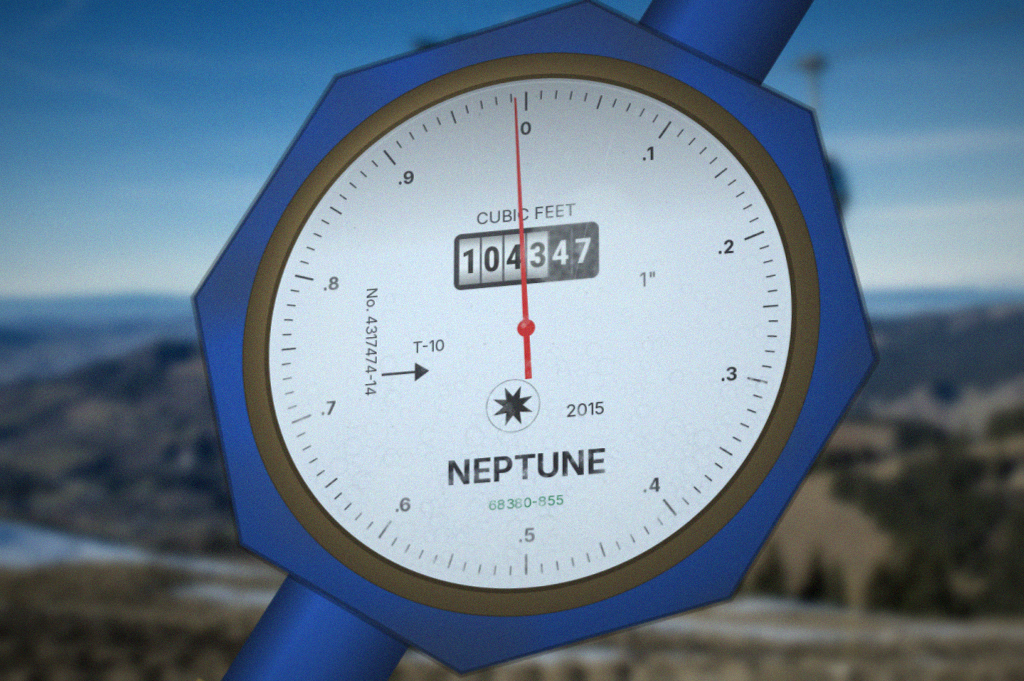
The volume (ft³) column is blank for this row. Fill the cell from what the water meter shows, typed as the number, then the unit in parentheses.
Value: 104346.99 (ft³)
